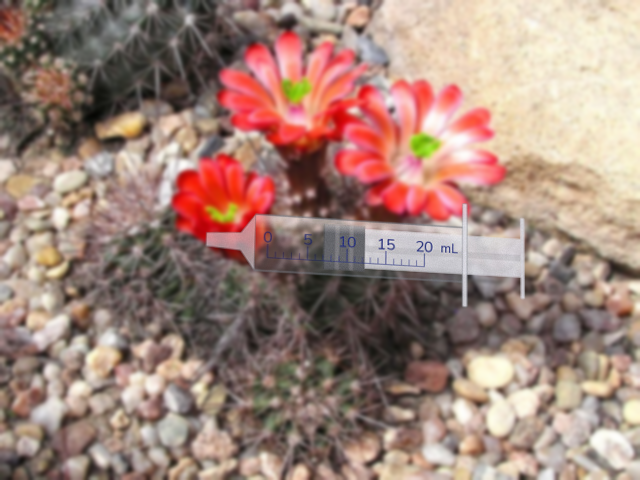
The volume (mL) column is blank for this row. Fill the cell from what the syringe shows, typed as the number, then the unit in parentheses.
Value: 7 (mL)
